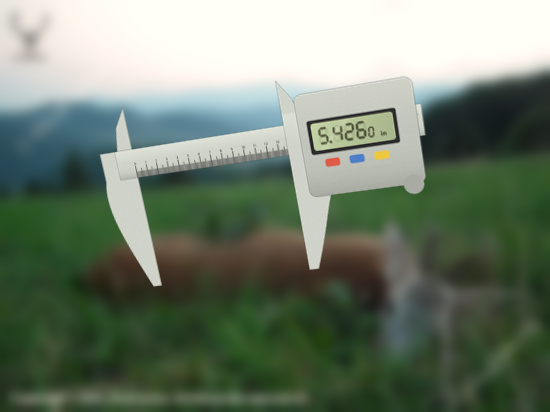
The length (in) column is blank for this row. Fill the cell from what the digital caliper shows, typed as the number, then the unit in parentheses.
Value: 5.4260 (in)
